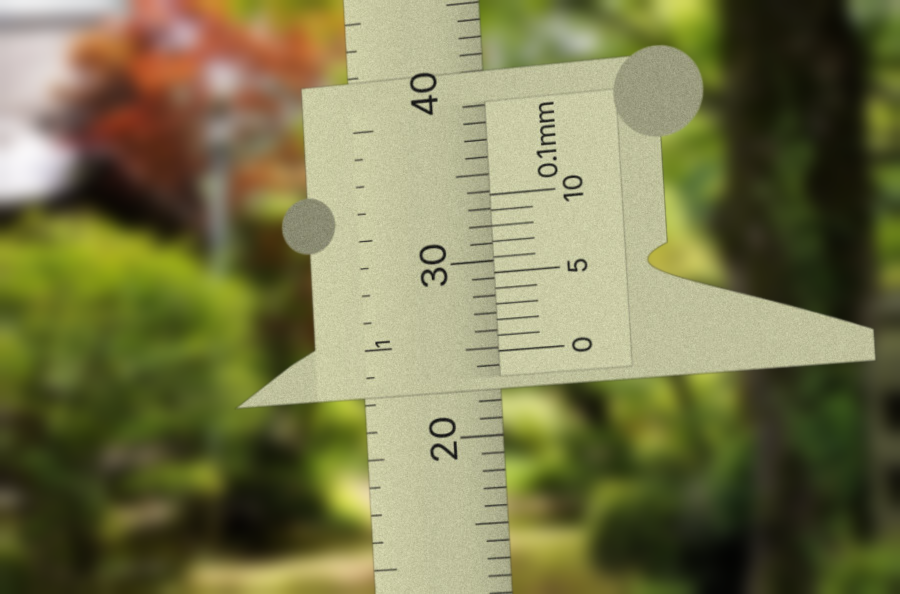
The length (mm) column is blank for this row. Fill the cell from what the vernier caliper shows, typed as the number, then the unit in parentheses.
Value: 24.8 (mm)
